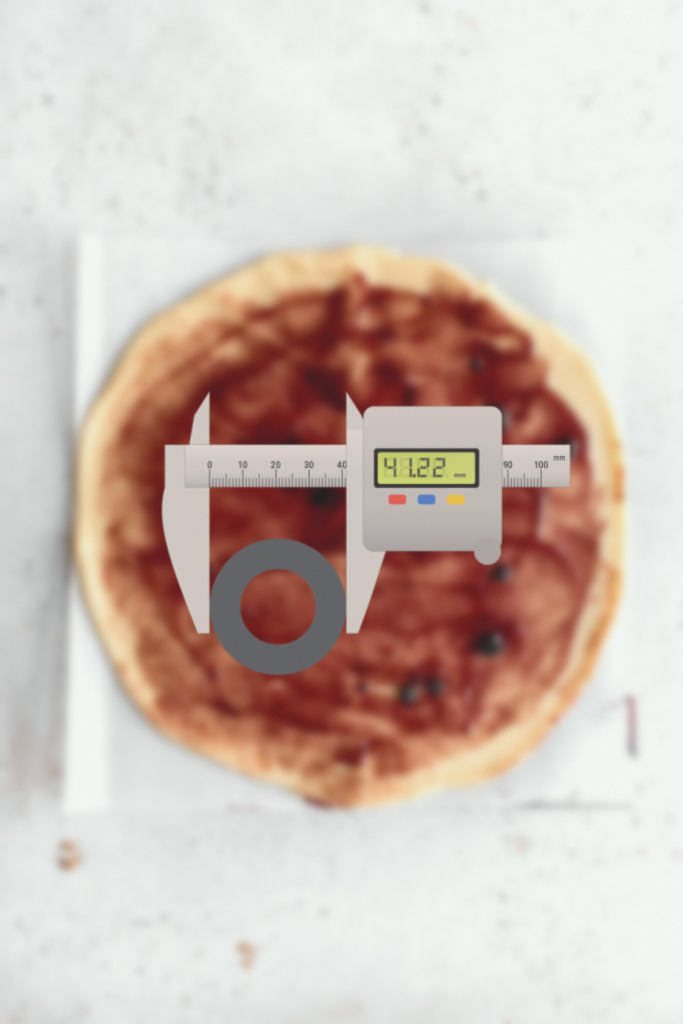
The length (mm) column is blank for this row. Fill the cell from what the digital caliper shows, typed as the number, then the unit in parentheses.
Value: 41.22 (mm)
